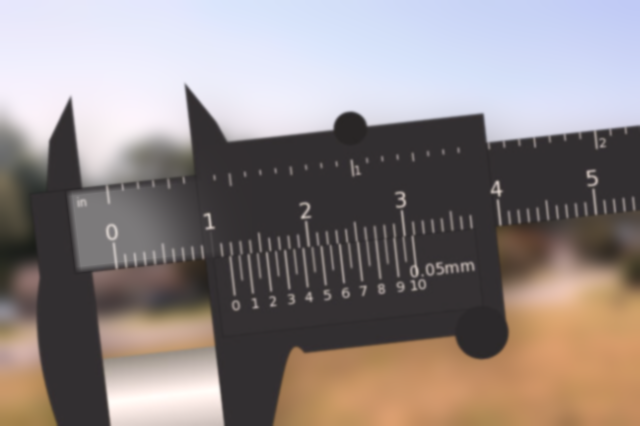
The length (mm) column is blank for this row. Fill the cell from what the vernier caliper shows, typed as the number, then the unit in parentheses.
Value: 11.8 (mm)
